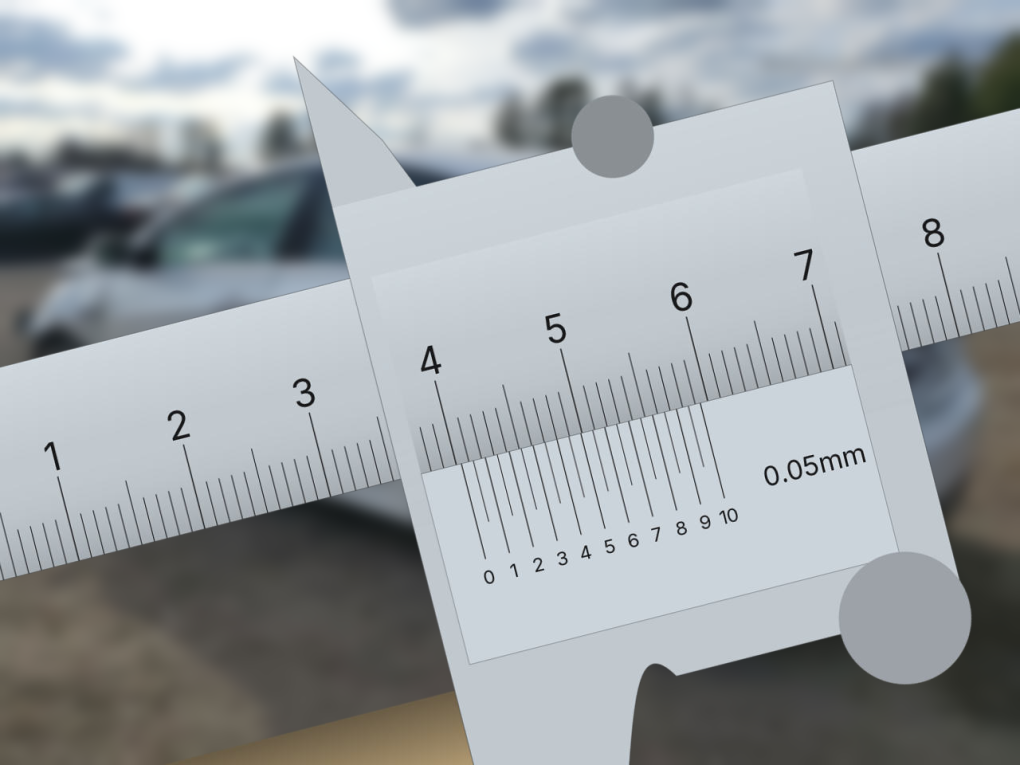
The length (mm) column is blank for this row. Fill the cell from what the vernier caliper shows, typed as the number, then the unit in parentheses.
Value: 40.4 (mm)
